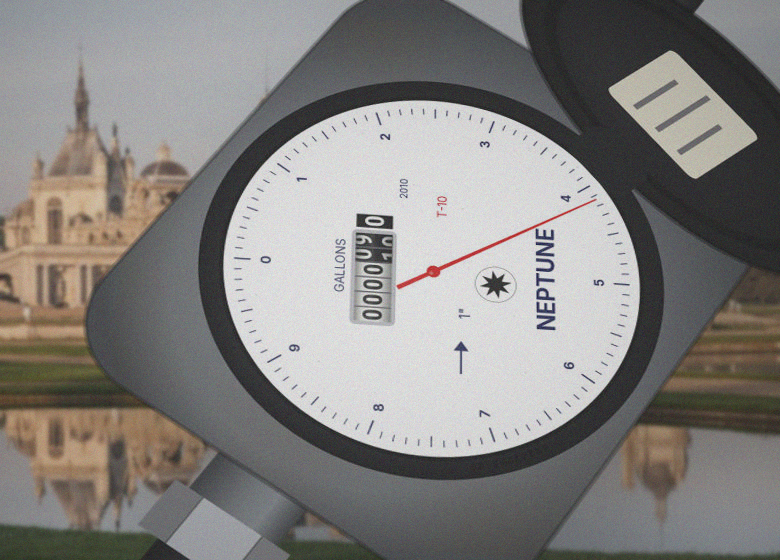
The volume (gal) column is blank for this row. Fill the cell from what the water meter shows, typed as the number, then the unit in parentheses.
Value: 94.1 (gal)
